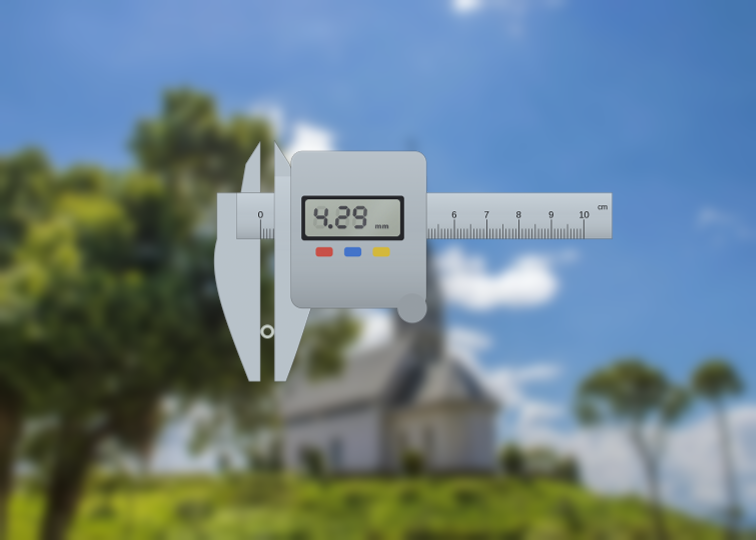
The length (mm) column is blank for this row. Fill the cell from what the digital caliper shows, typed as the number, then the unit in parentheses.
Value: 4.29 (mm)
